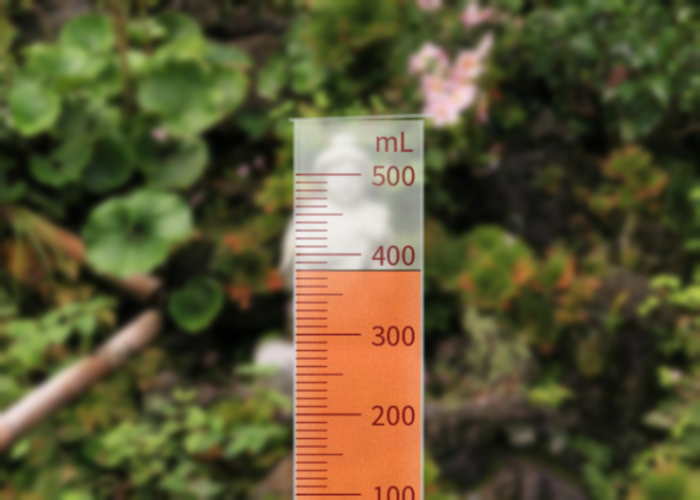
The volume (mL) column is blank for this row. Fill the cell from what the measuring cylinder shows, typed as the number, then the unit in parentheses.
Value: 380 (mL)
